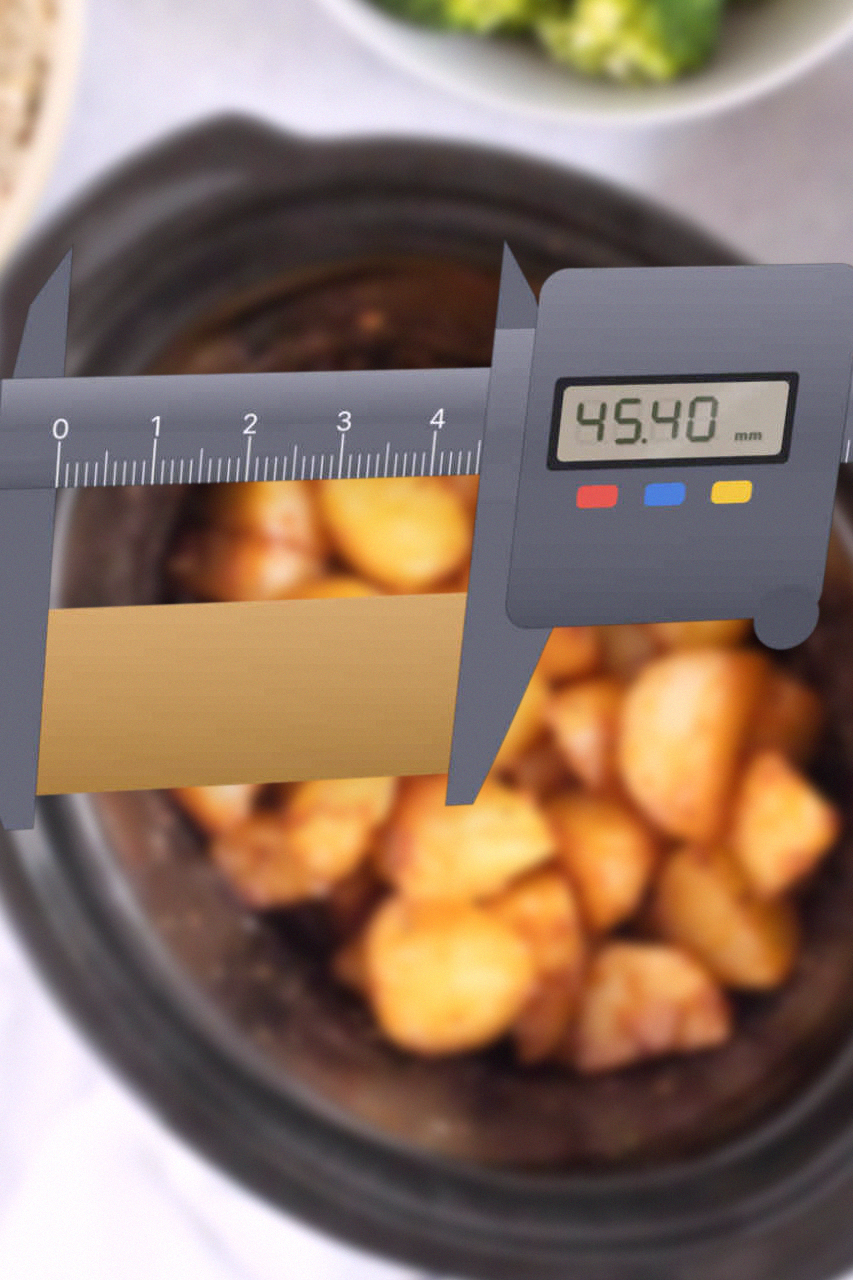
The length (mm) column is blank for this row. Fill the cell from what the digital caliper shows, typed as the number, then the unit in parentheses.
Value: 45.40 (mm)
